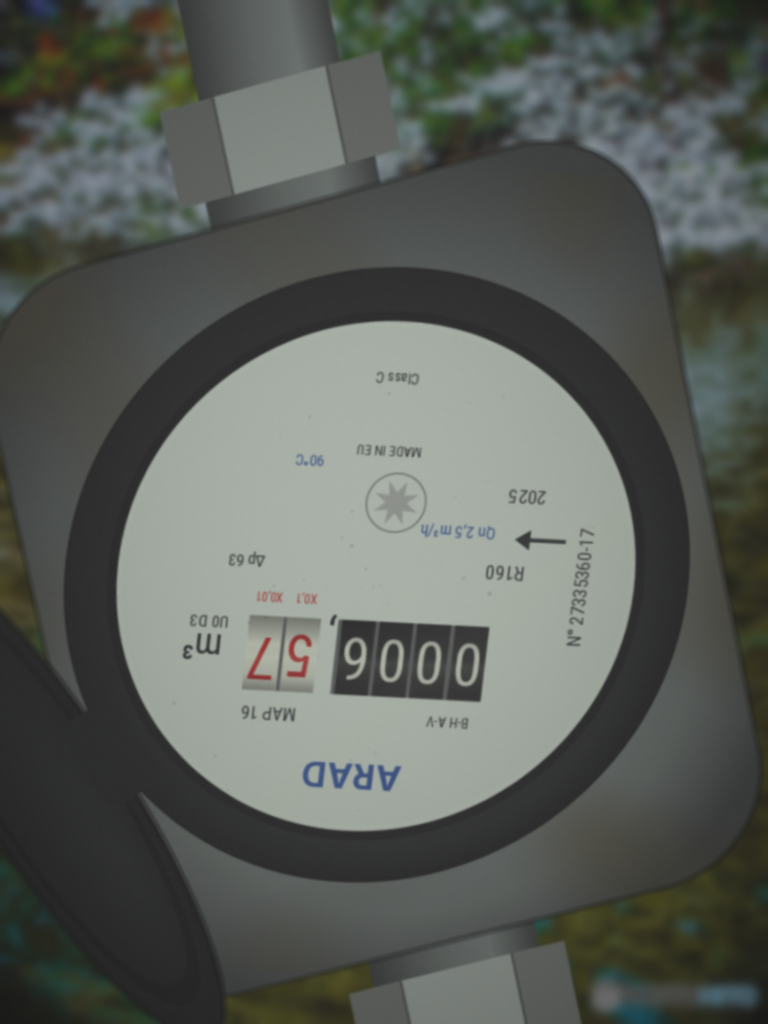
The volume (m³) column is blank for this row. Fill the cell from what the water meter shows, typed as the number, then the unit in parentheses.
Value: 6.57 (m³)
